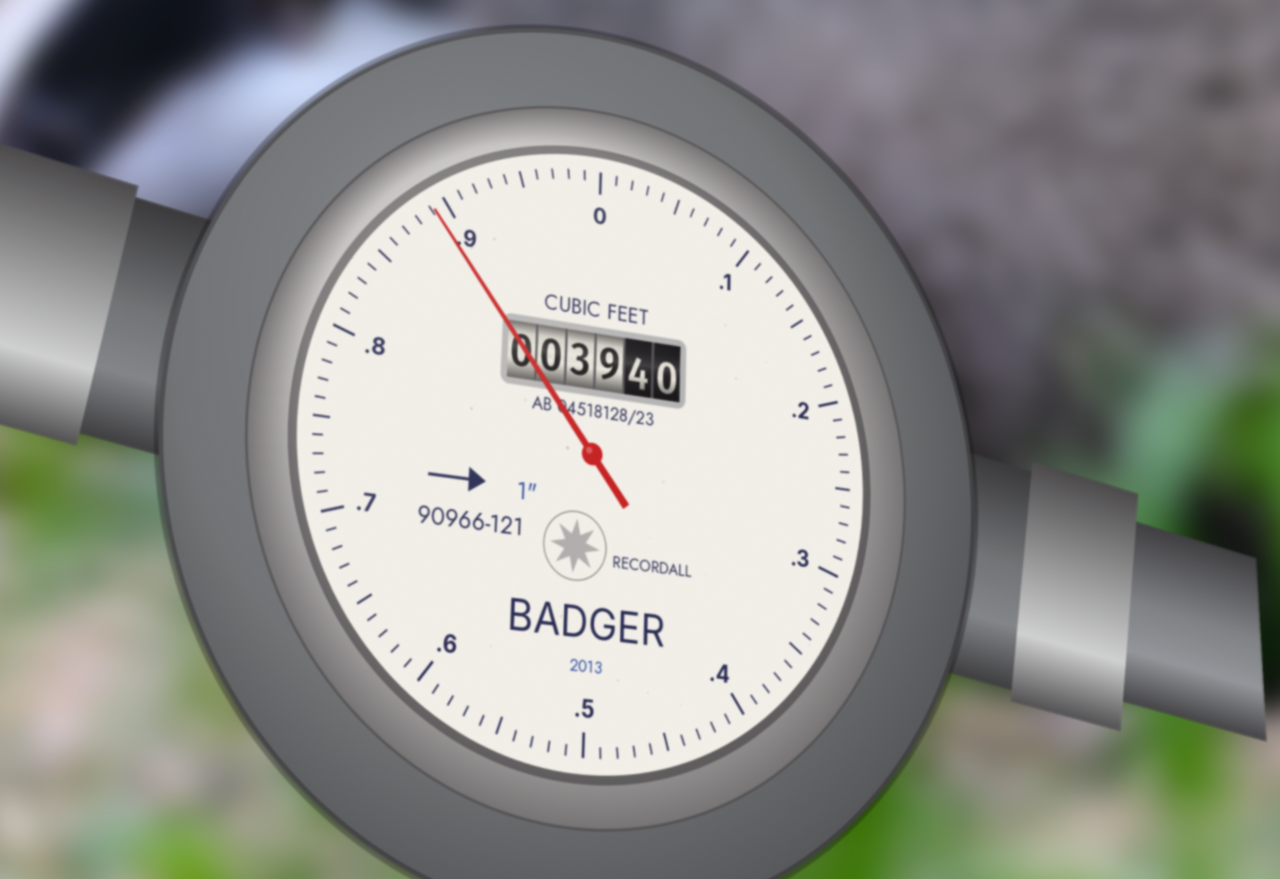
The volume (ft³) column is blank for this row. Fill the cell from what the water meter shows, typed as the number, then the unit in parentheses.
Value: 3939.89 (ft³)
